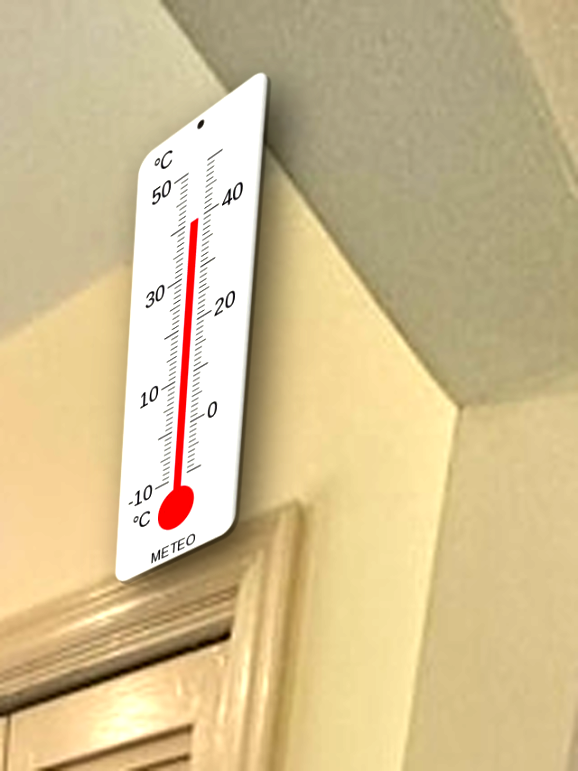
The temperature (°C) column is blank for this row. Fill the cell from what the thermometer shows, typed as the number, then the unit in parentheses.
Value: 40 (°C)
